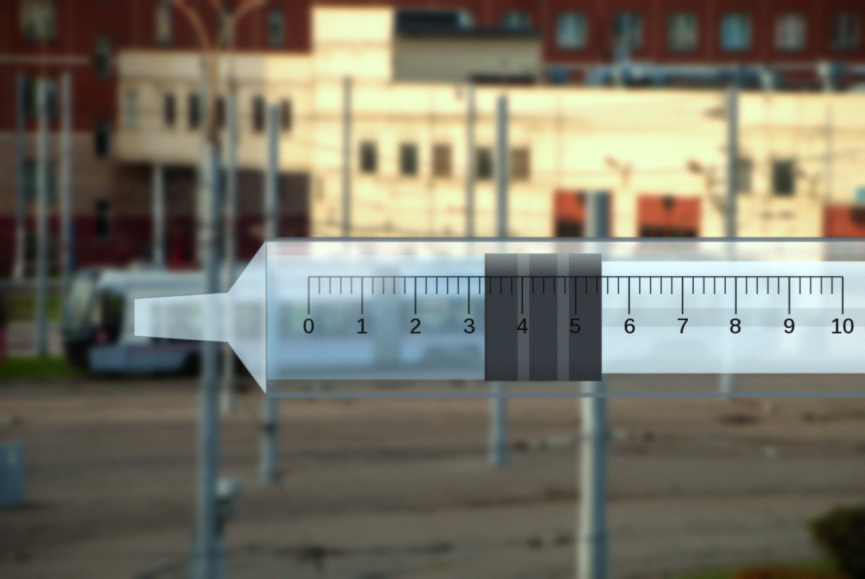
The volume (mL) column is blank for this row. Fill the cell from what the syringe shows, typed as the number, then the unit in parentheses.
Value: 3.3 (mL)
